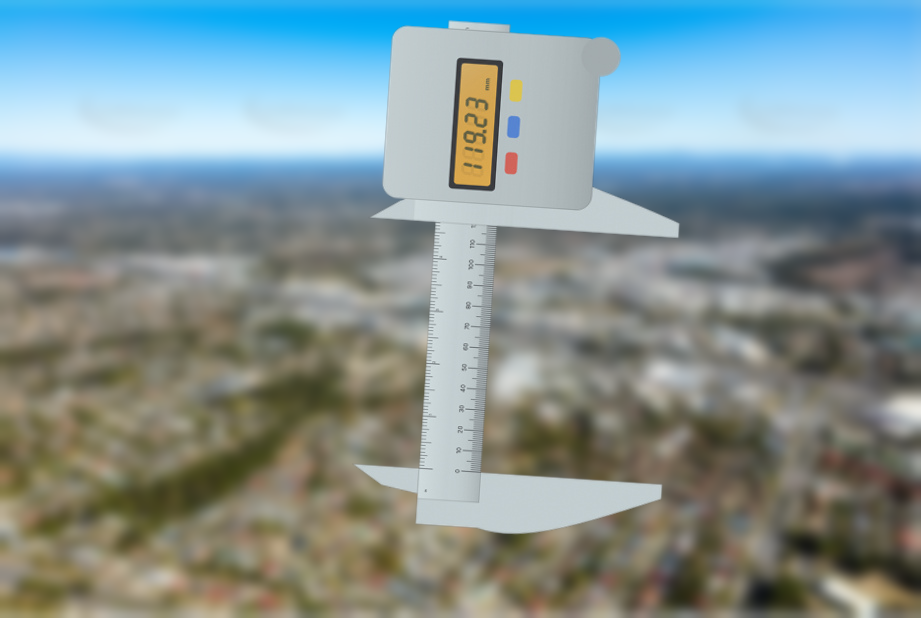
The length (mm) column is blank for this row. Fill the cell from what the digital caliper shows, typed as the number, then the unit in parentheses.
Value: 119.23 (mm)
